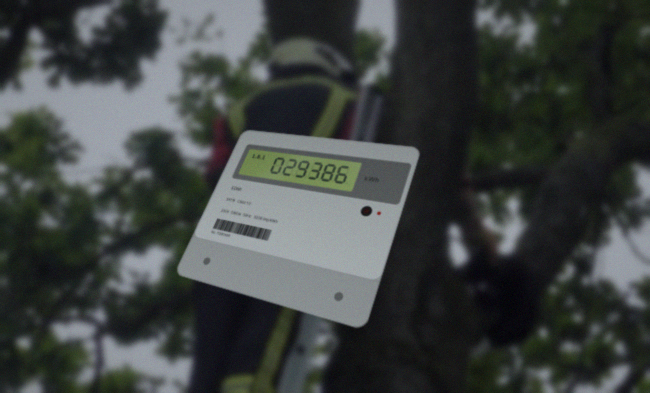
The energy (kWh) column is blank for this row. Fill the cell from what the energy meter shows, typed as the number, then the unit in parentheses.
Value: 29386 (kWh)
